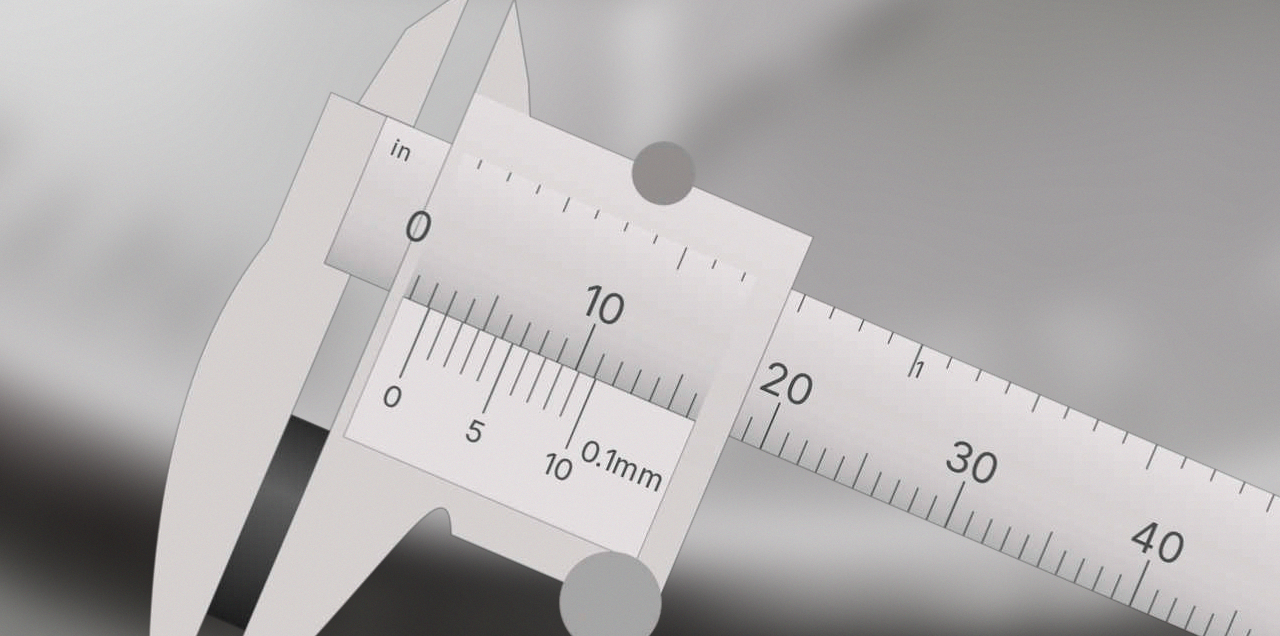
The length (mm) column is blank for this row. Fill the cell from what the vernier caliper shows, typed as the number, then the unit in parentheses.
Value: 2.1 (mm)
